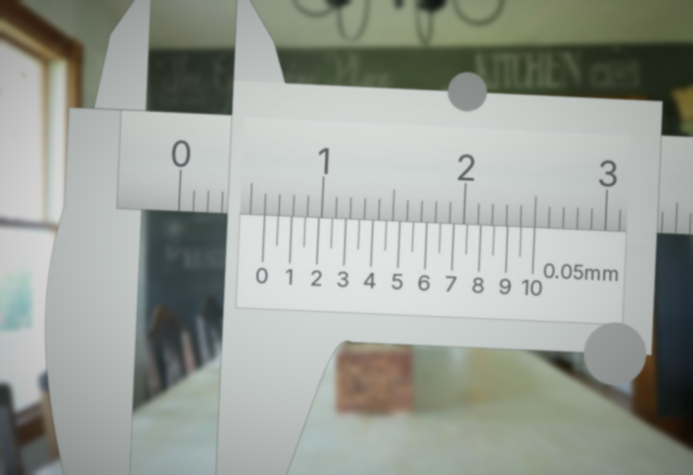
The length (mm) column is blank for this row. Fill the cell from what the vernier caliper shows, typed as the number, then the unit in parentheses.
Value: 6.0 (mm)
